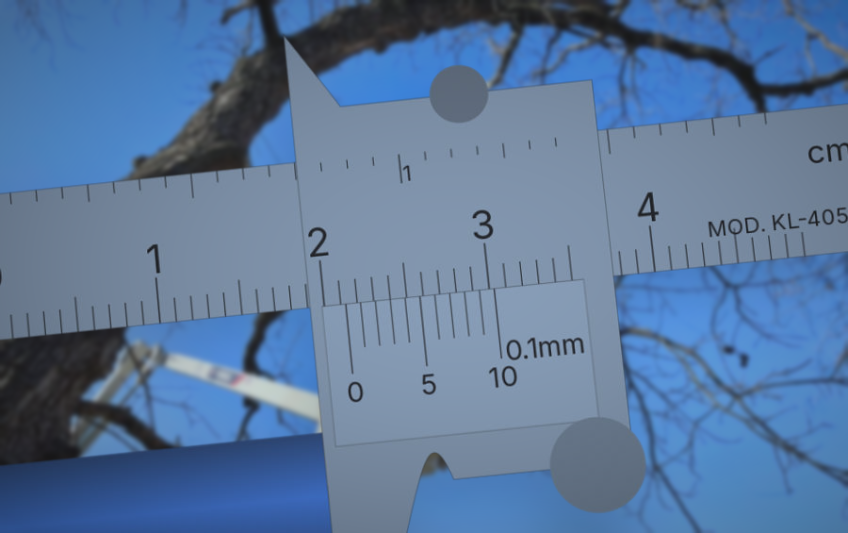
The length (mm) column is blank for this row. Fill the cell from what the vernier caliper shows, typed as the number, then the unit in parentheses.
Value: 21.3 (mm)
